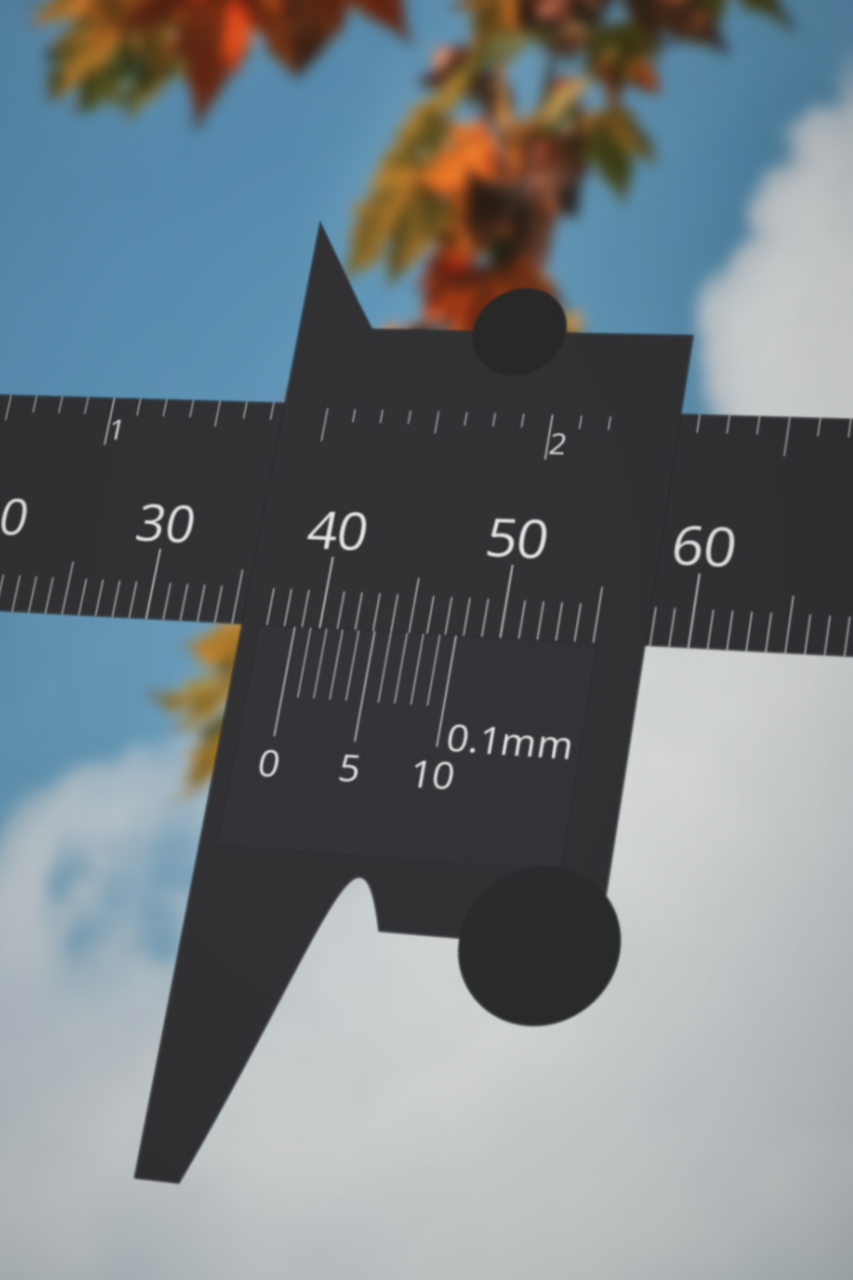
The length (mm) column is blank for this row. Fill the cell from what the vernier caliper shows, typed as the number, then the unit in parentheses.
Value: 38.6 (mm)
